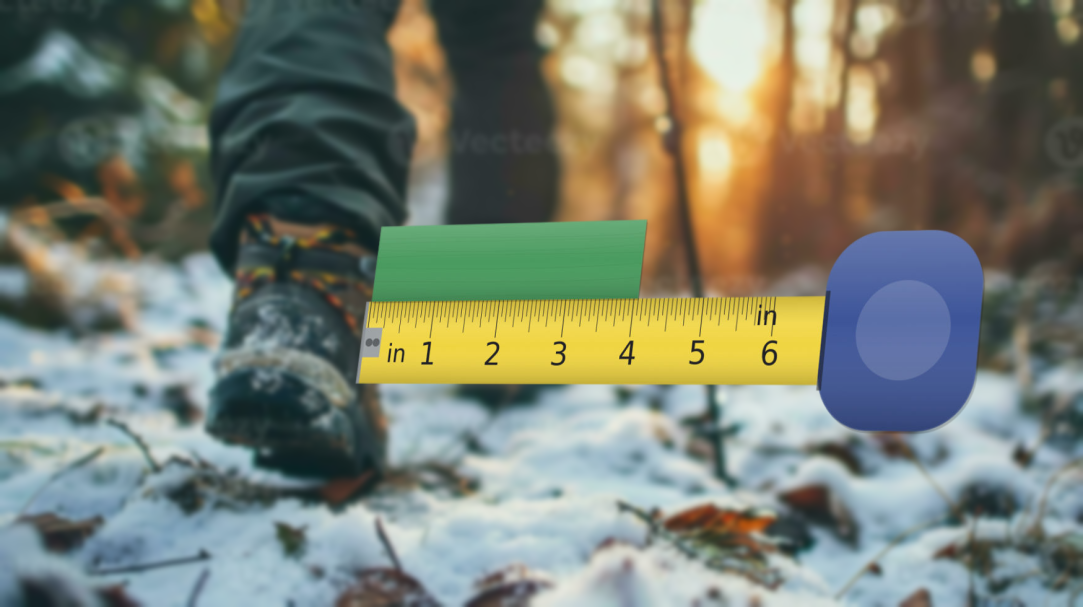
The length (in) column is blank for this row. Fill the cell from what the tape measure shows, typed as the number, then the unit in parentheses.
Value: 4.0625 (in)
